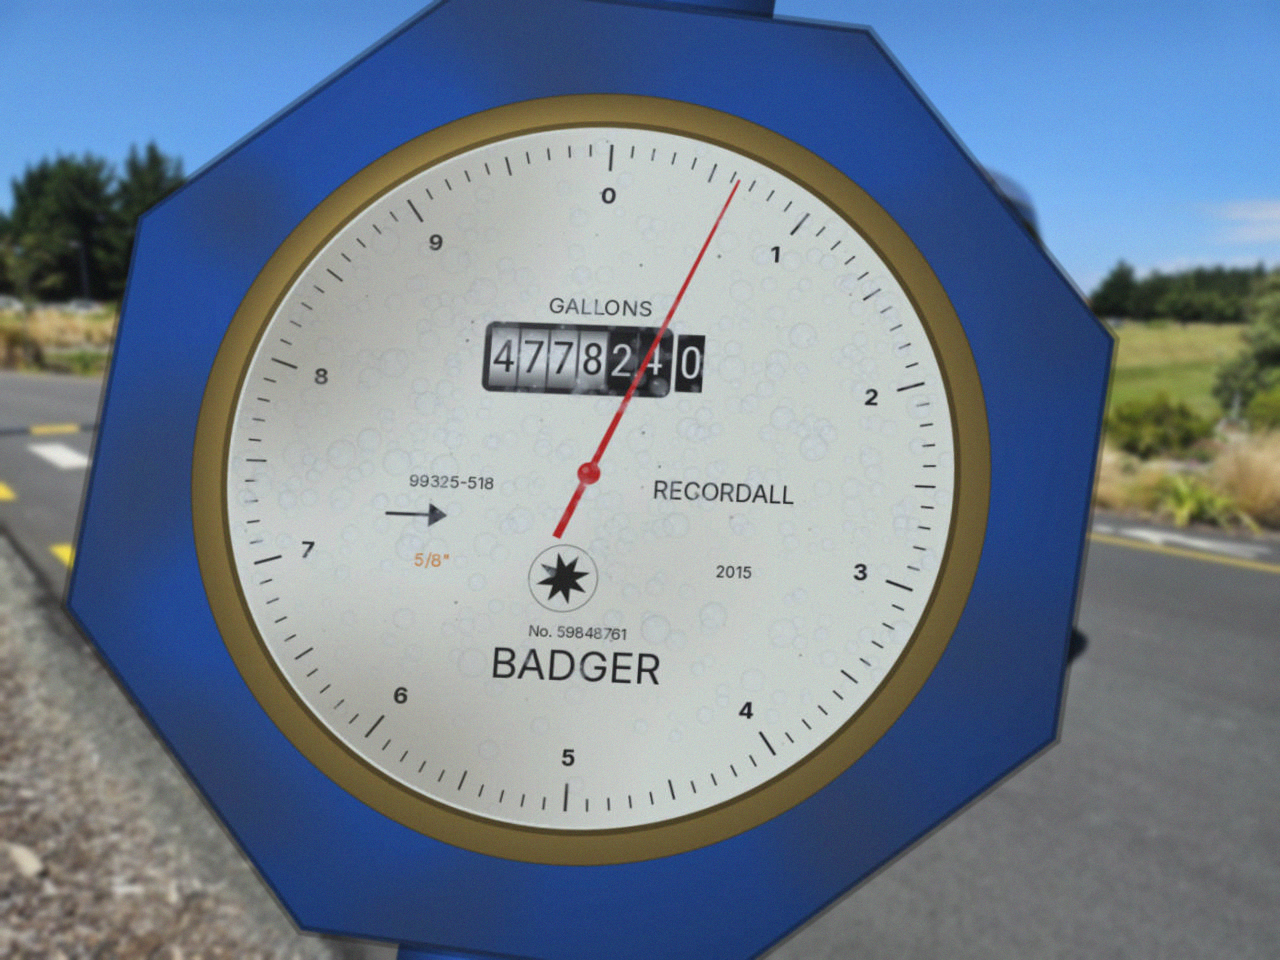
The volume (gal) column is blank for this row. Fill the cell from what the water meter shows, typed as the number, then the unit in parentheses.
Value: 4778240.6 (gal)
